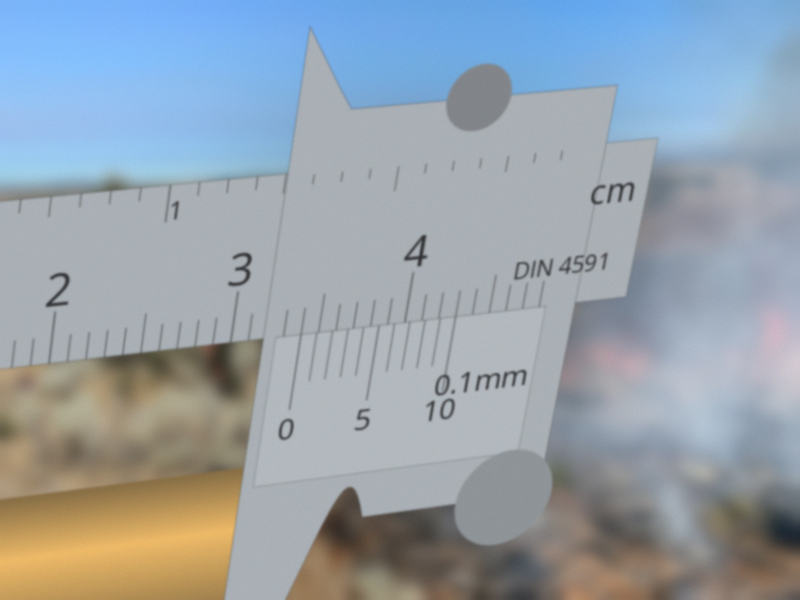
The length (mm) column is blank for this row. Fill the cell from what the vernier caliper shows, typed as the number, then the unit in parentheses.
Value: 34.0 (mm)
